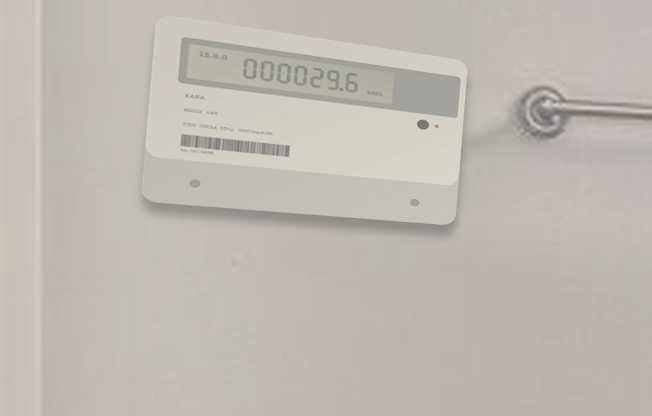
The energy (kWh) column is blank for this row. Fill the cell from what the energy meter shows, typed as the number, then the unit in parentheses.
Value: 29.6 (kWh)
